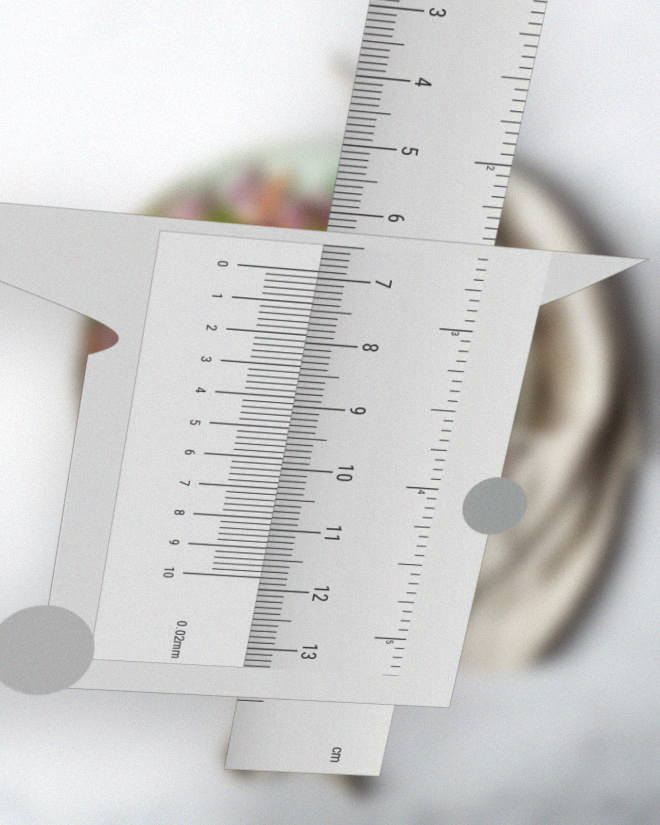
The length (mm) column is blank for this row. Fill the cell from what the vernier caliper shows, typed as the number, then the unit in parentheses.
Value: 69.0 (mm)
